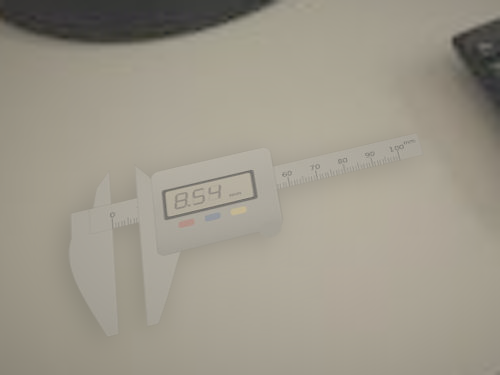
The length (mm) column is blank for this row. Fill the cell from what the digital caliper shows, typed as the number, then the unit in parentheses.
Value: 8.54 (mm)
